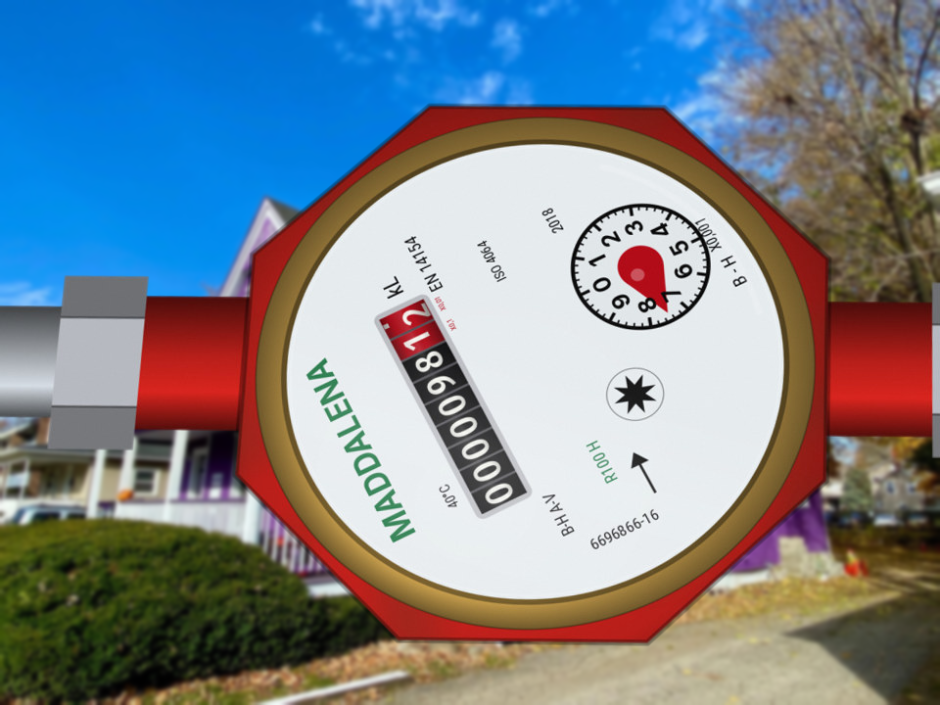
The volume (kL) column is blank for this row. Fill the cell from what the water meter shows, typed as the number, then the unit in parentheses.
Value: 98.117 (kL)
